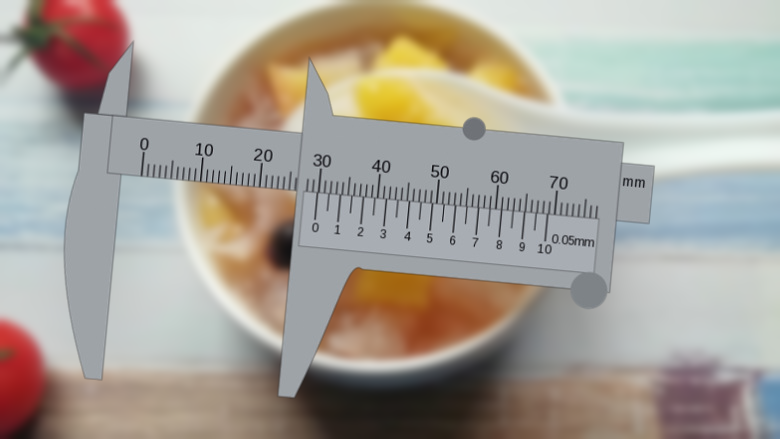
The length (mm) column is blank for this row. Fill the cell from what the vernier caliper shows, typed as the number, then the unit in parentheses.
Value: 29.8 (mm)
